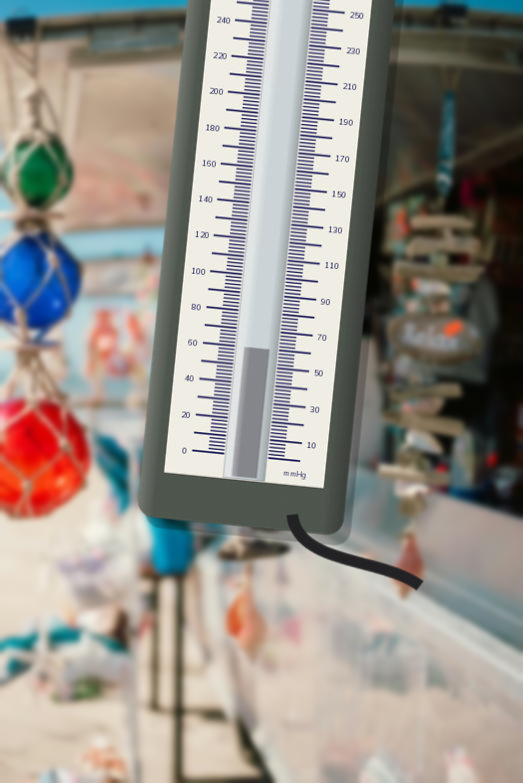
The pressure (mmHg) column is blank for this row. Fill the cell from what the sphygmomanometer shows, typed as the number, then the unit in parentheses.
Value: 60 (mmHg)
